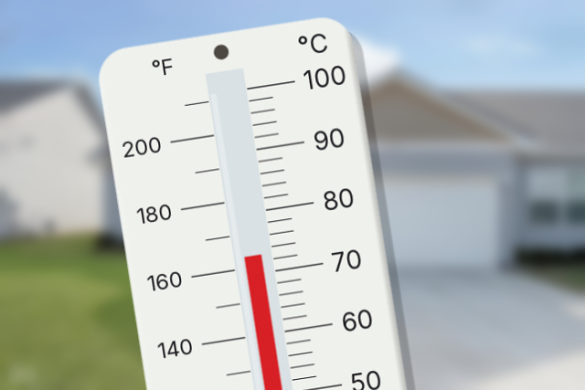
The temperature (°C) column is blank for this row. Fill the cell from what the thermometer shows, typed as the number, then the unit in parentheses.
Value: 73 (°C)
